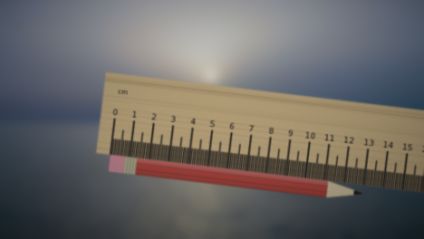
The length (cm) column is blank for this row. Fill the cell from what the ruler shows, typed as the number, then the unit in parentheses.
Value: 13 (cm)
